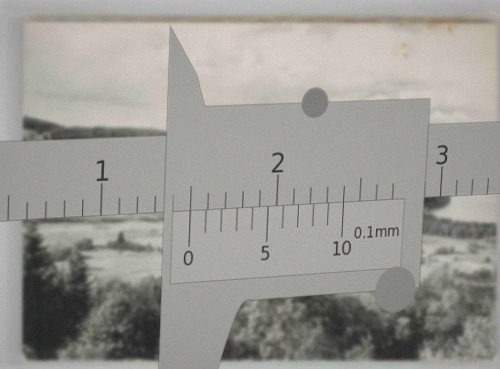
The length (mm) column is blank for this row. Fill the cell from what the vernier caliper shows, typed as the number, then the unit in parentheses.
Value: 15.0 (mm)
